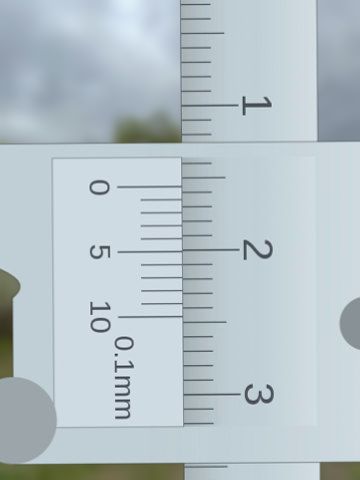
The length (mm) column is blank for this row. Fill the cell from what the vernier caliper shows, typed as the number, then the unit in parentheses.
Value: 15.6 (mm)
